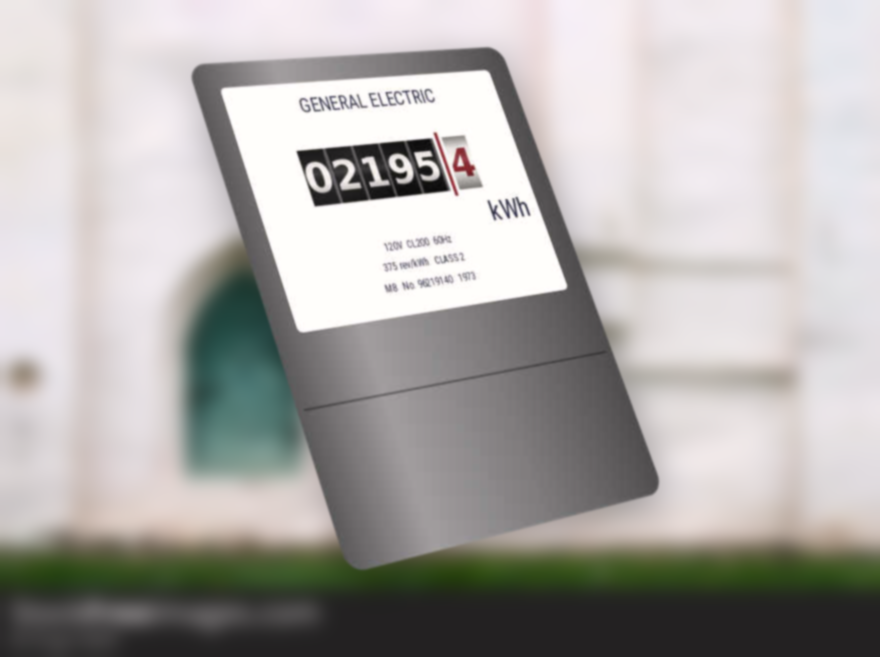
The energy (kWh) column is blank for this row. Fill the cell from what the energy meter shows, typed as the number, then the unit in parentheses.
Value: 2195.4 (kWh)
